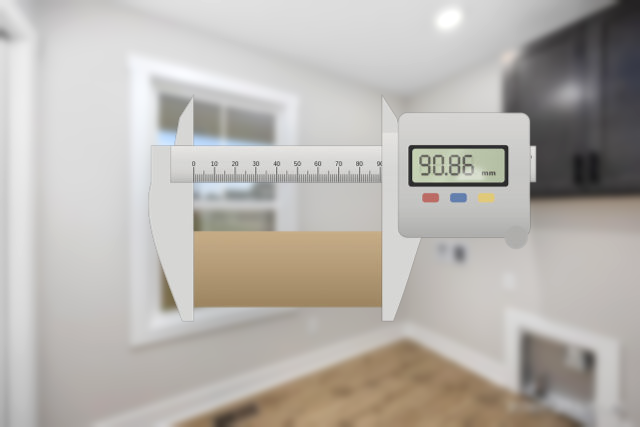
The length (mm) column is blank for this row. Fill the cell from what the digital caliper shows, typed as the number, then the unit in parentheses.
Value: 90.86 (mm)
